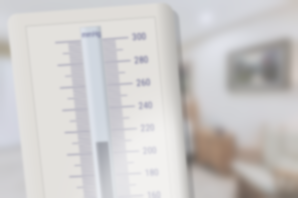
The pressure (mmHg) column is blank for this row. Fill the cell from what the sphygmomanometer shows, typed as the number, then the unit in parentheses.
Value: 210 (mmHg)
